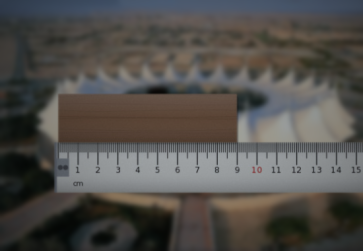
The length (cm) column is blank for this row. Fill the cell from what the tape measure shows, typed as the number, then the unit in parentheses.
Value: 9 (cm)
